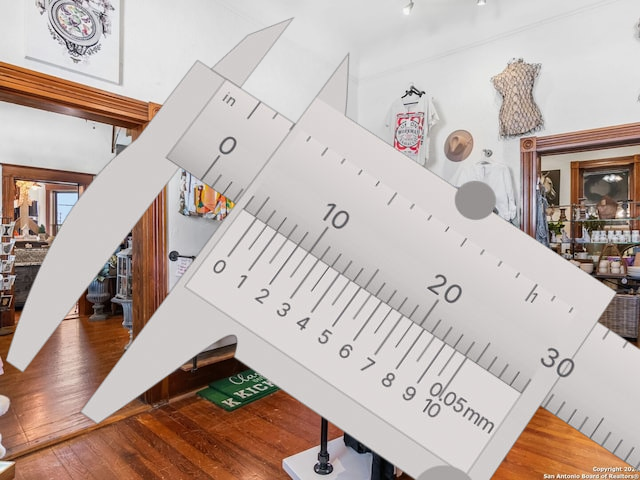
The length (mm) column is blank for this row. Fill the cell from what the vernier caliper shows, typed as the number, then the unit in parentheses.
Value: 5.2 (mm)
